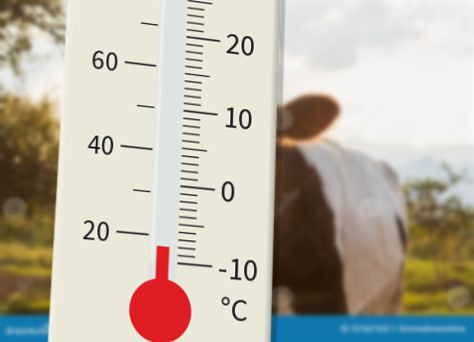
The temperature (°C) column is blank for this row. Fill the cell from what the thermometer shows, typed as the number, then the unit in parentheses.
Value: -8 (°C)
